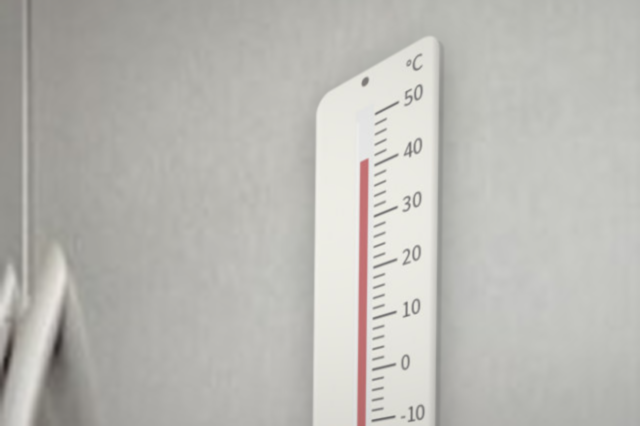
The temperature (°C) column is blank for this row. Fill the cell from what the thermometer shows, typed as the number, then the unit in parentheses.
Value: 42 (°C)
